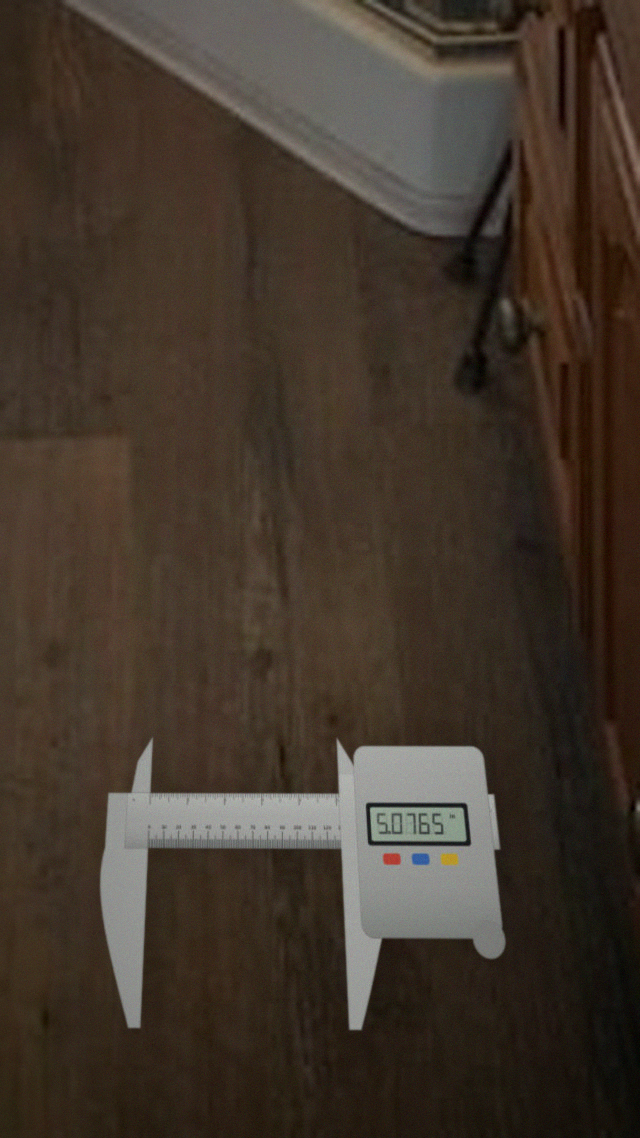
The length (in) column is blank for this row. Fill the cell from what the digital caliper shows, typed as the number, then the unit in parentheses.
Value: 5.0765 (in)
